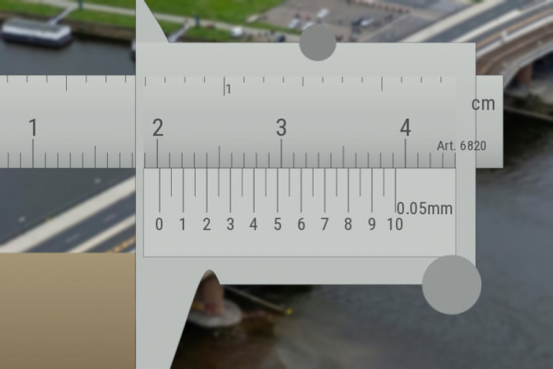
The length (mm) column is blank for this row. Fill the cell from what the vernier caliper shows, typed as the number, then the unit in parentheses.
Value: 20.2 (mm)
